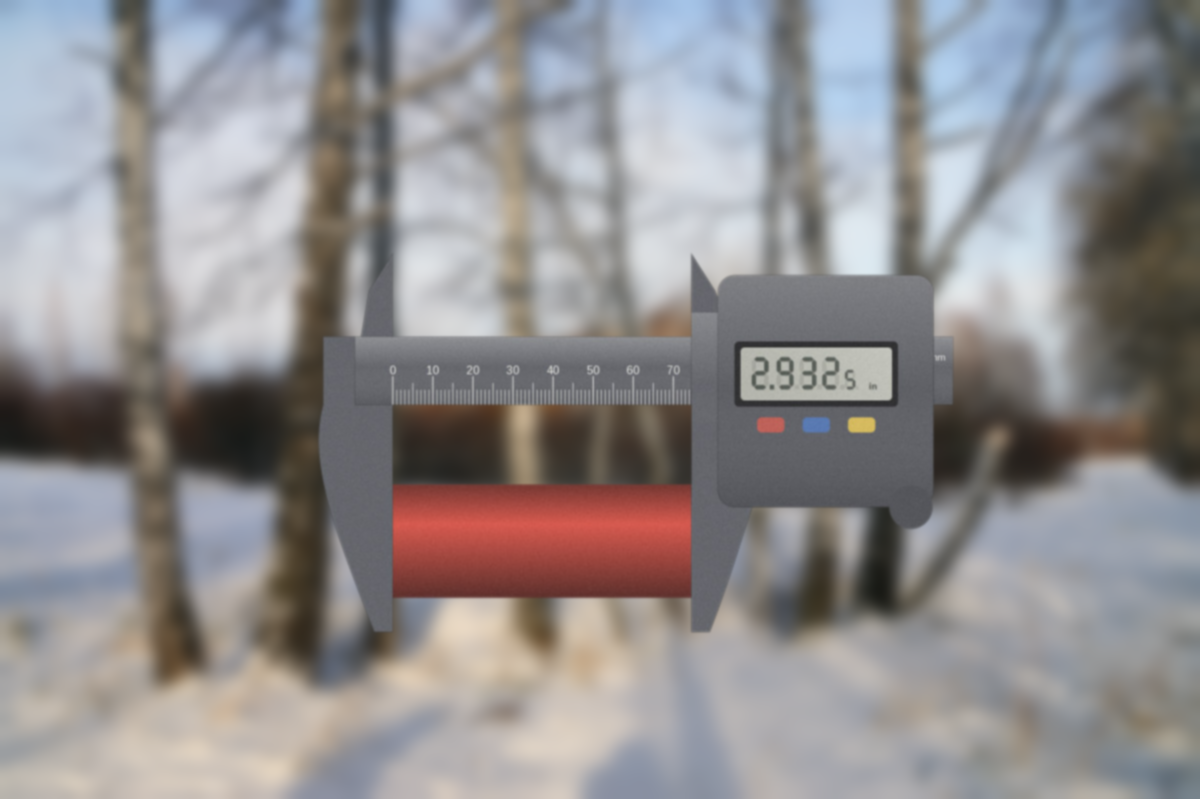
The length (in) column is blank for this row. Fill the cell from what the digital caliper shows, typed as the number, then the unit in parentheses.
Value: 2.9325 (in)
